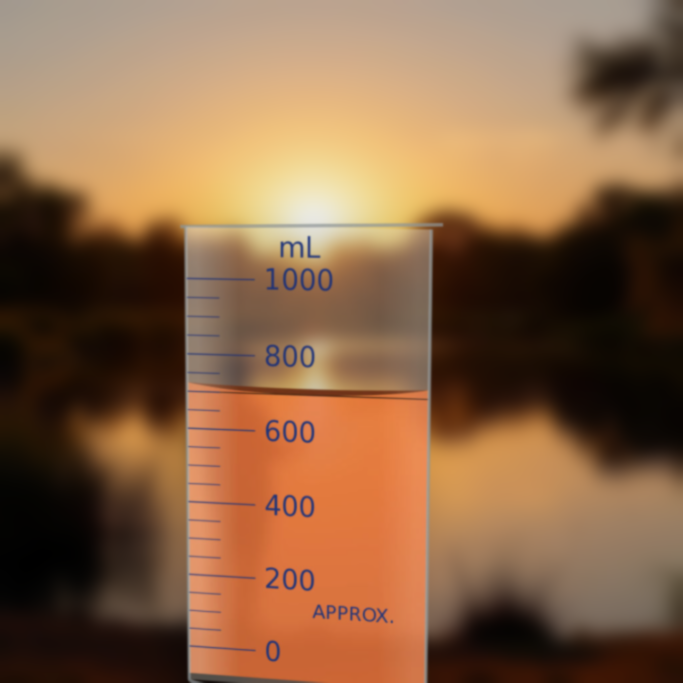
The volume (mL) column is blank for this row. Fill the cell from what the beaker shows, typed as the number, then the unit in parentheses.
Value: 700 (mL)
